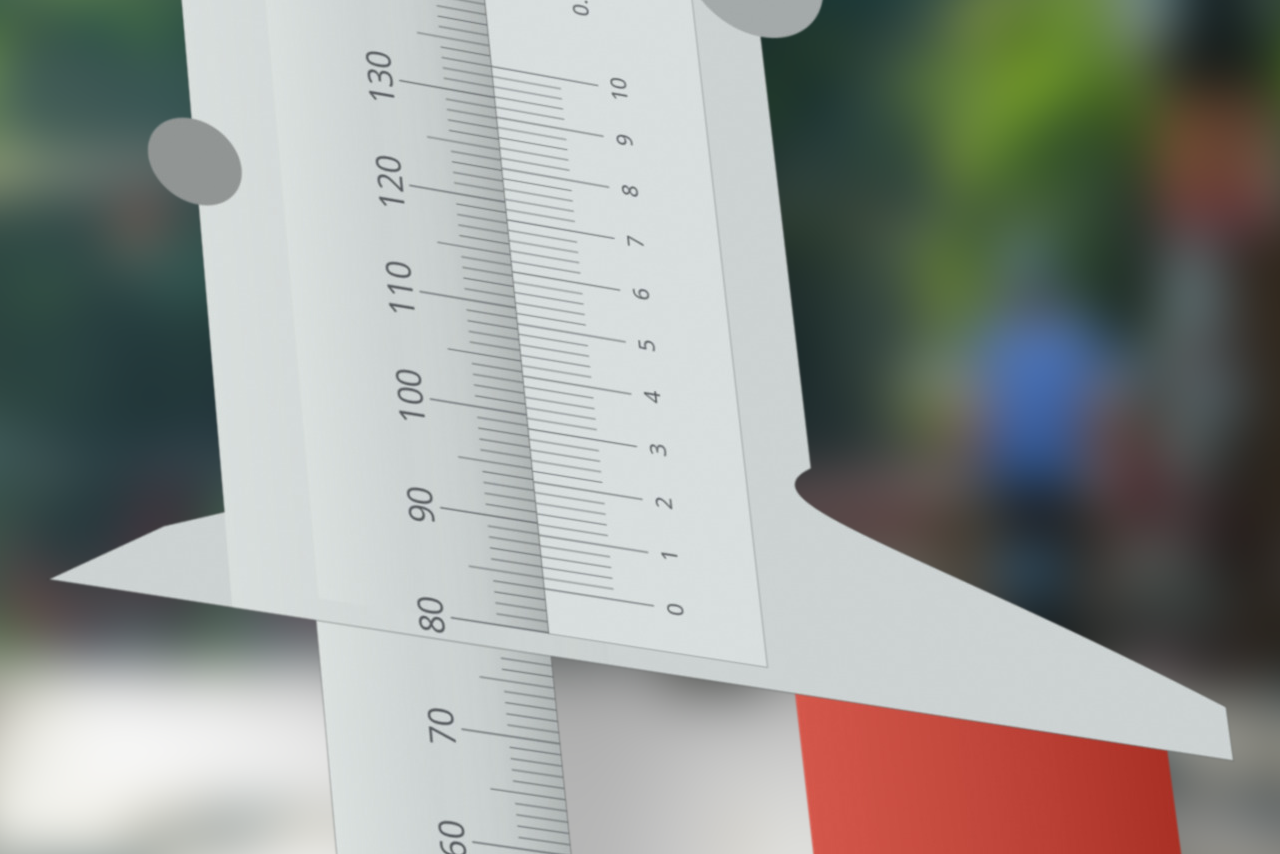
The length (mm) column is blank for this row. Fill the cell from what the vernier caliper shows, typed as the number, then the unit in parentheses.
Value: 84.0 (mm)
